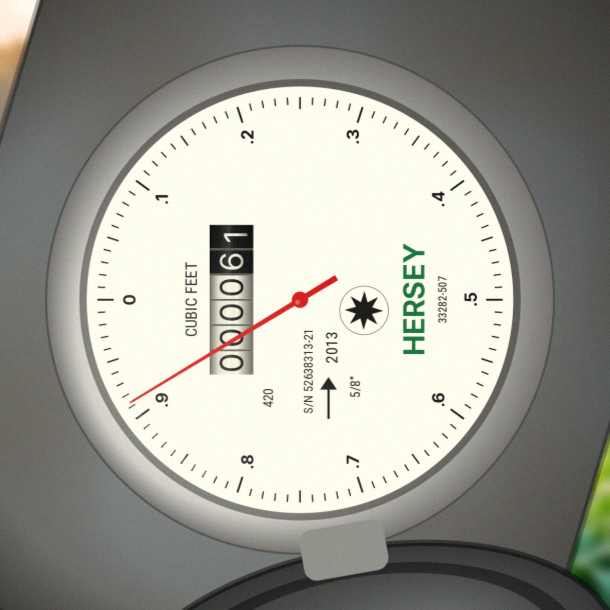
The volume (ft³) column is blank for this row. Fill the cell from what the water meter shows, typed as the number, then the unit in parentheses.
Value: 60.91 (ft³)
